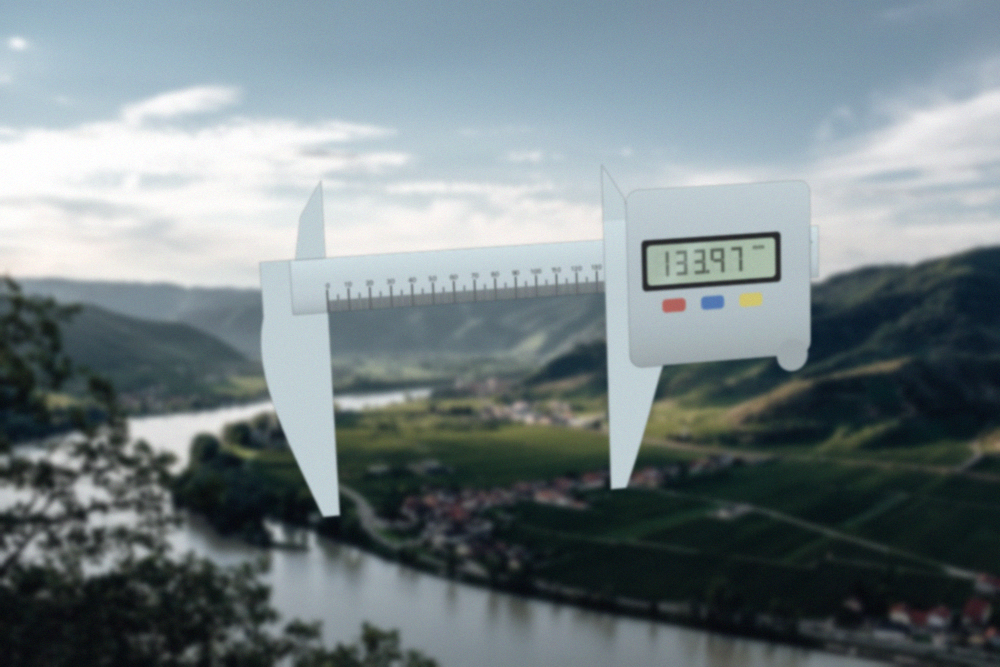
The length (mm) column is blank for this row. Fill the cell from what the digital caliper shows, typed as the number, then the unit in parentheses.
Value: 133.97 (mm)
